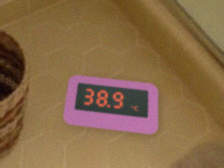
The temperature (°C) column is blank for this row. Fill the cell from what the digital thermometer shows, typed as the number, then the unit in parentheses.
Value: 38.9 (°C)
